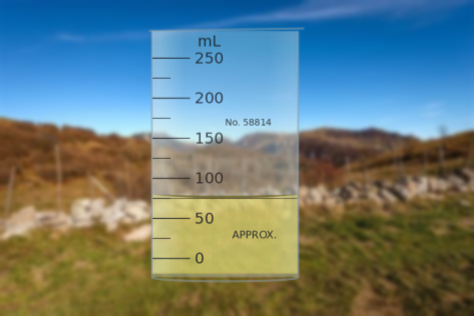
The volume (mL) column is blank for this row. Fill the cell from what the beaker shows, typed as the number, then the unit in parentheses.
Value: 75 (mL)
